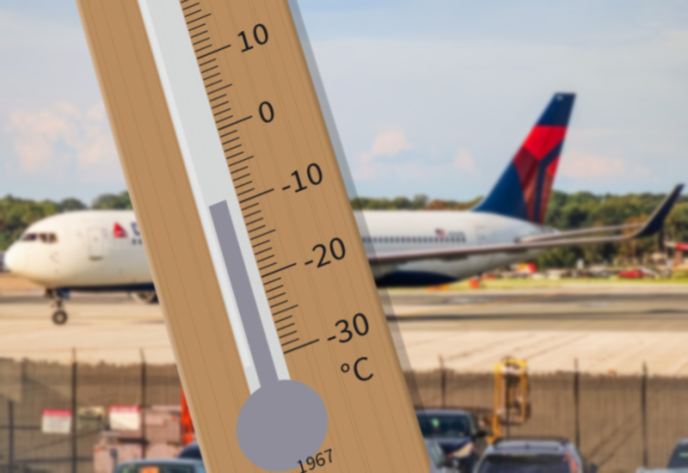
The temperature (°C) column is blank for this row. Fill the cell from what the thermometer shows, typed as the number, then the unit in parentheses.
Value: -9 (°C)
